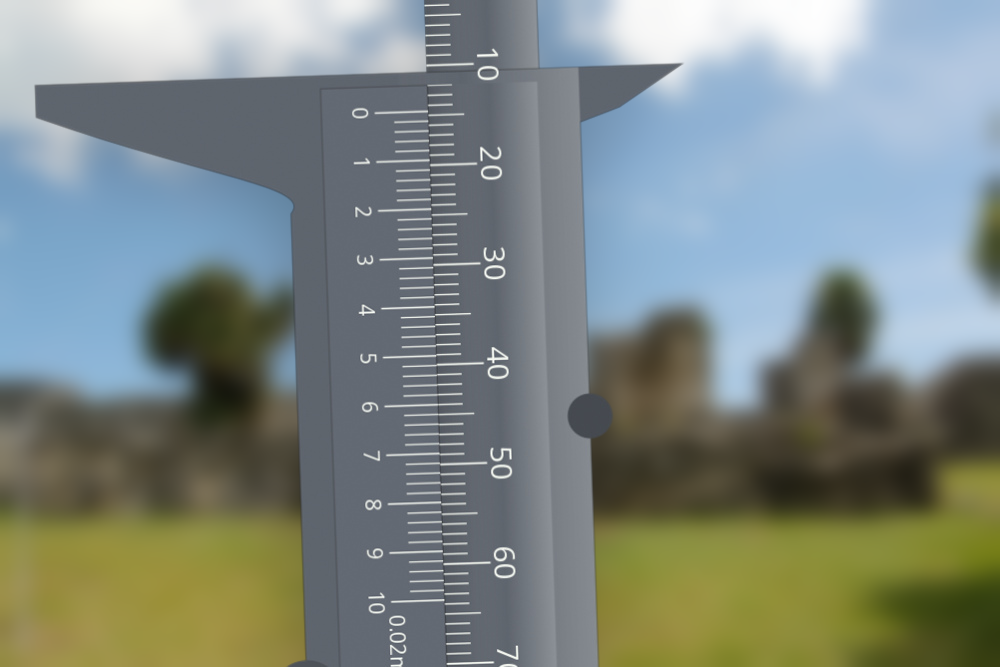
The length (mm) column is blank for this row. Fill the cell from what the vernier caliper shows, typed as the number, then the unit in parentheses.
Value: 14.6 (mm)
